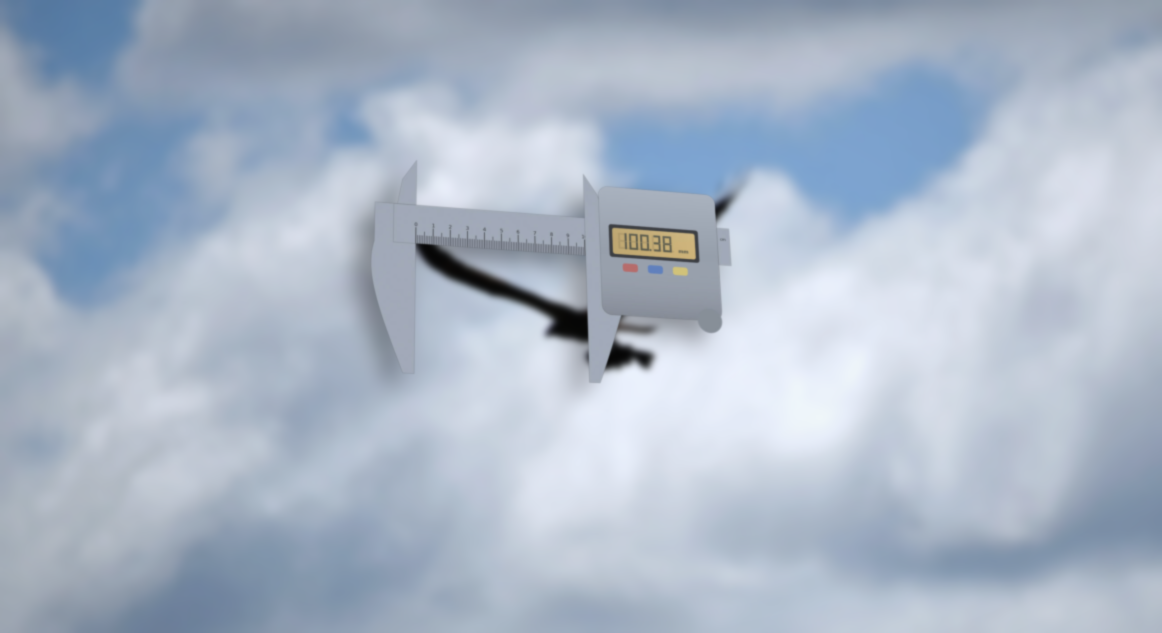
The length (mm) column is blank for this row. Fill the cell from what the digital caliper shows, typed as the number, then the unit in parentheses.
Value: 100.38 (mm)
